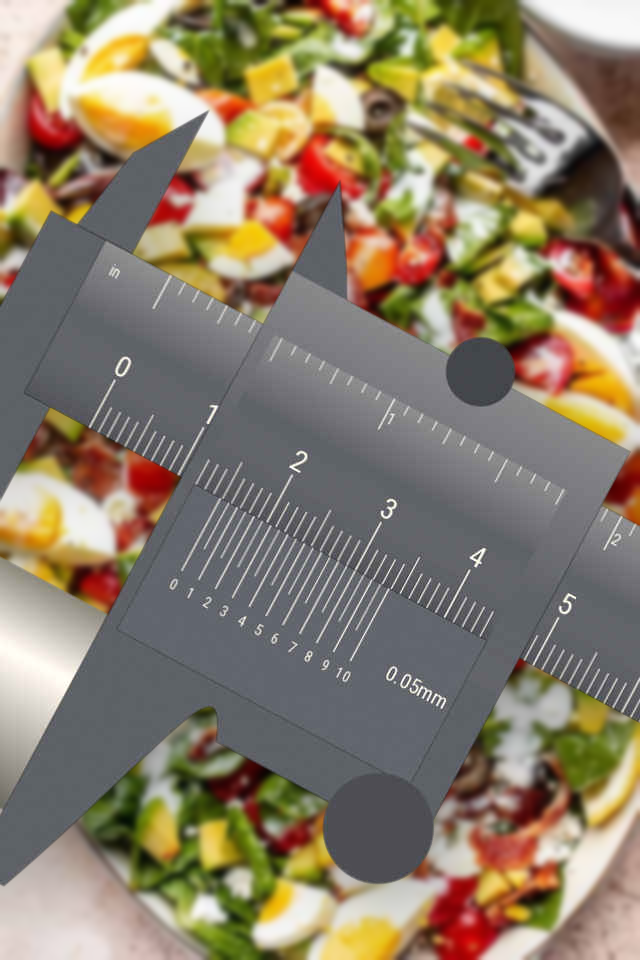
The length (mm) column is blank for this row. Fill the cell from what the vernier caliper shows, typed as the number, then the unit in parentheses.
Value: 14.8 (mm)
